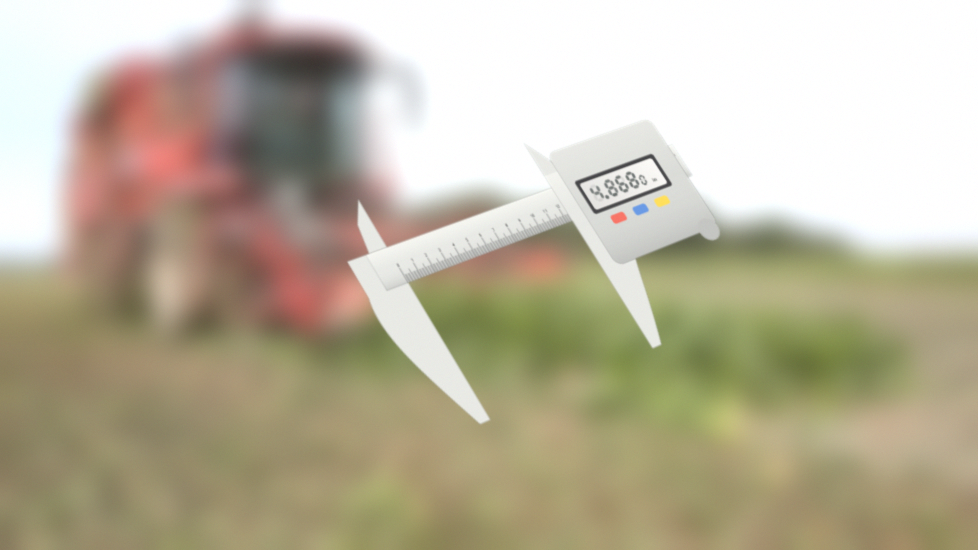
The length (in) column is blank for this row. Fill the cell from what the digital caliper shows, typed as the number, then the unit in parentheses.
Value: 4.8680 (in)
